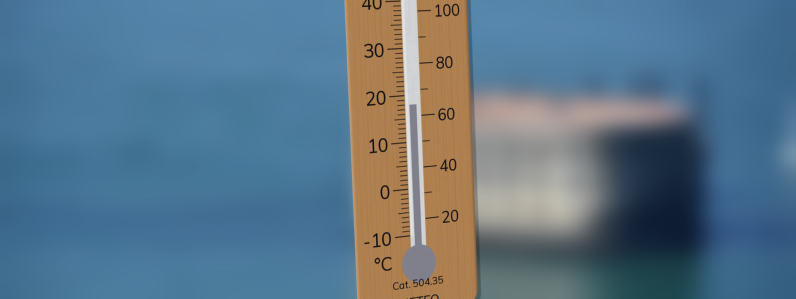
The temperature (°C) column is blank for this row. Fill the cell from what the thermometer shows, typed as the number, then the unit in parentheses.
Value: 18 (°C)
